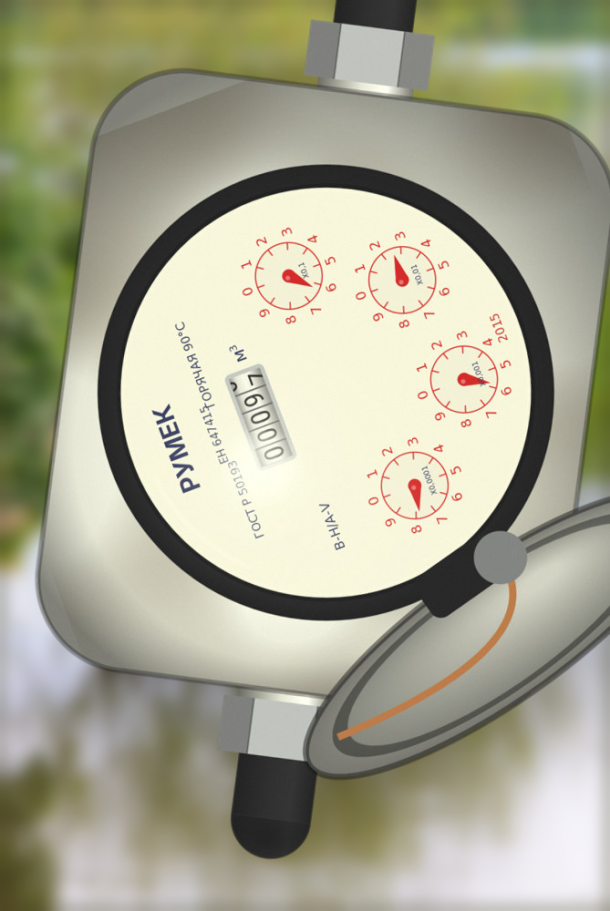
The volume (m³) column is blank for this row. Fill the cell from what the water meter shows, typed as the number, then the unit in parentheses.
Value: 96.6257 (m³)
